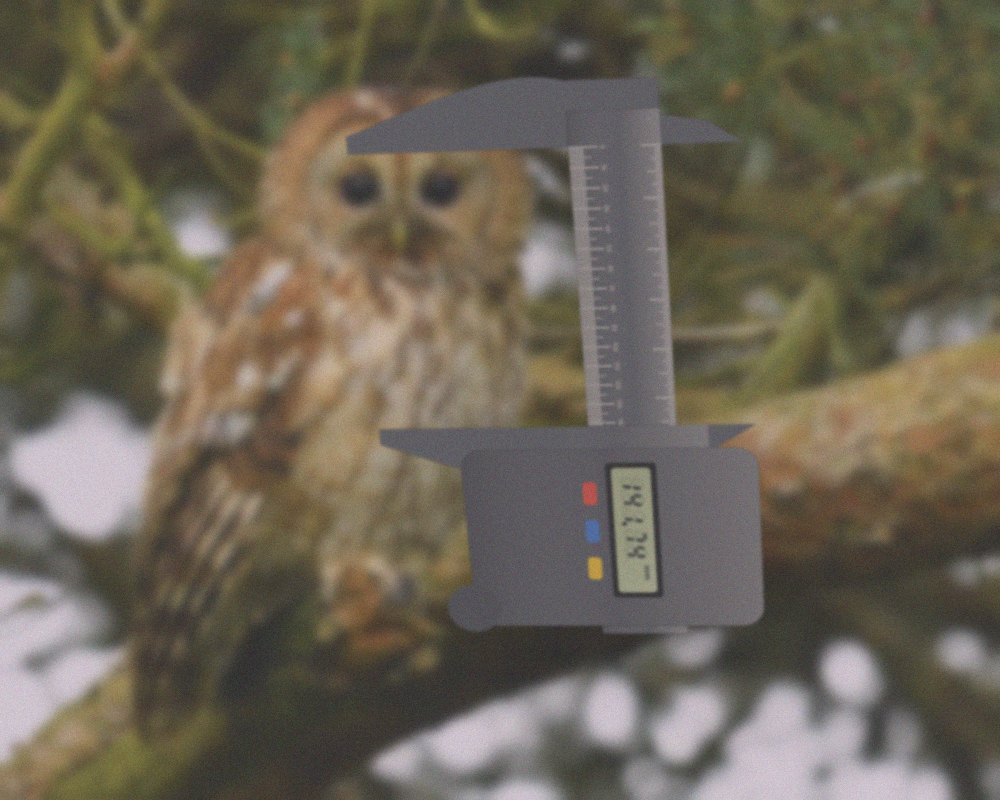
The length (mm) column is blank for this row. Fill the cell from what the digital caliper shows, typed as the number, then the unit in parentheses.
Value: 141.74 (mm)
